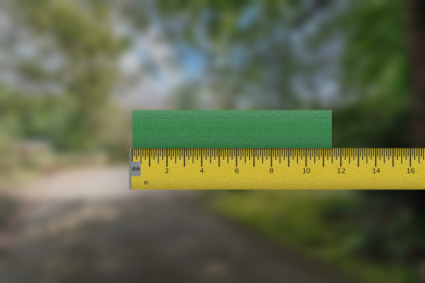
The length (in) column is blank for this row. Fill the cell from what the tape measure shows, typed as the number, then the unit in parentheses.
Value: 11.5 (in)
